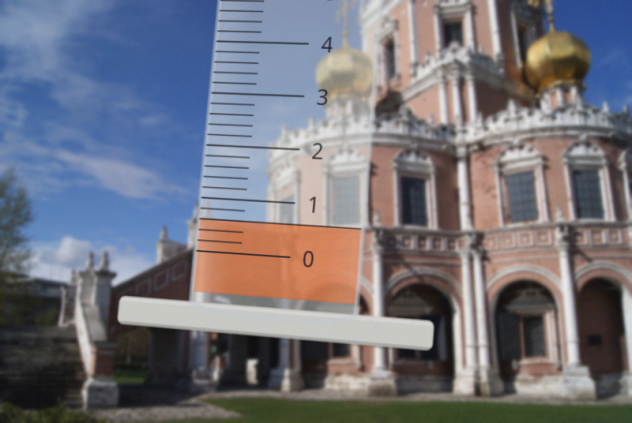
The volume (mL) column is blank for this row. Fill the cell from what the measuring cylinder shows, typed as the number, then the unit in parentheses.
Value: 0.6 (mL)
